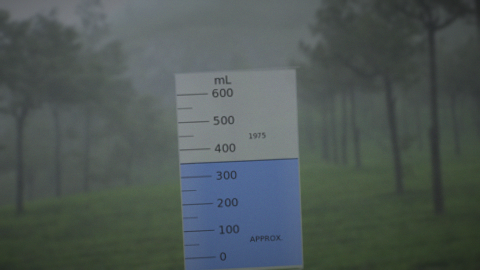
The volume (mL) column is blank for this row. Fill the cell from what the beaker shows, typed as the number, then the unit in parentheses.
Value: 350 (mL)
